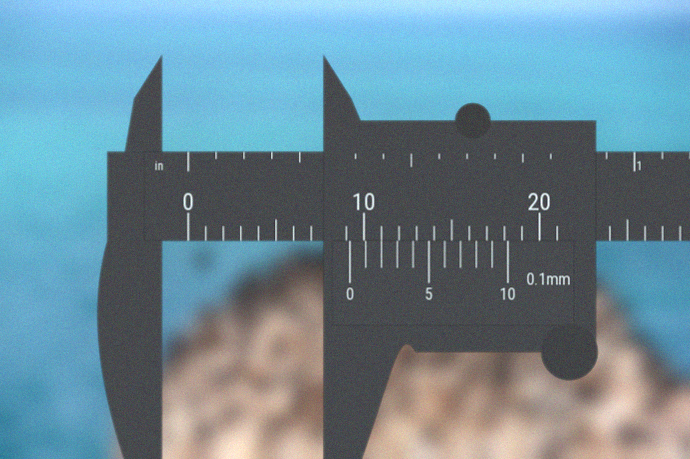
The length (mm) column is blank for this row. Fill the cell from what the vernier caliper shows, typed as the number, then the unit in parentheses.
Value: 9.2 (mm)
